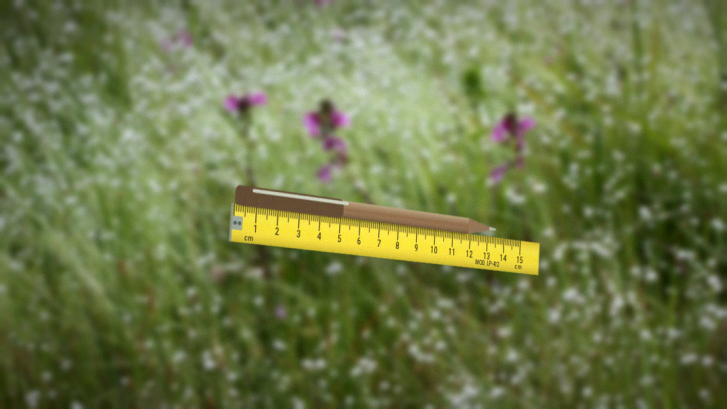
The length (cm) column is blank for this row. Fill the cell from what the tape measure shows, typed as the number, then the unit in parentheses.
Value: 13.5 (cm)
